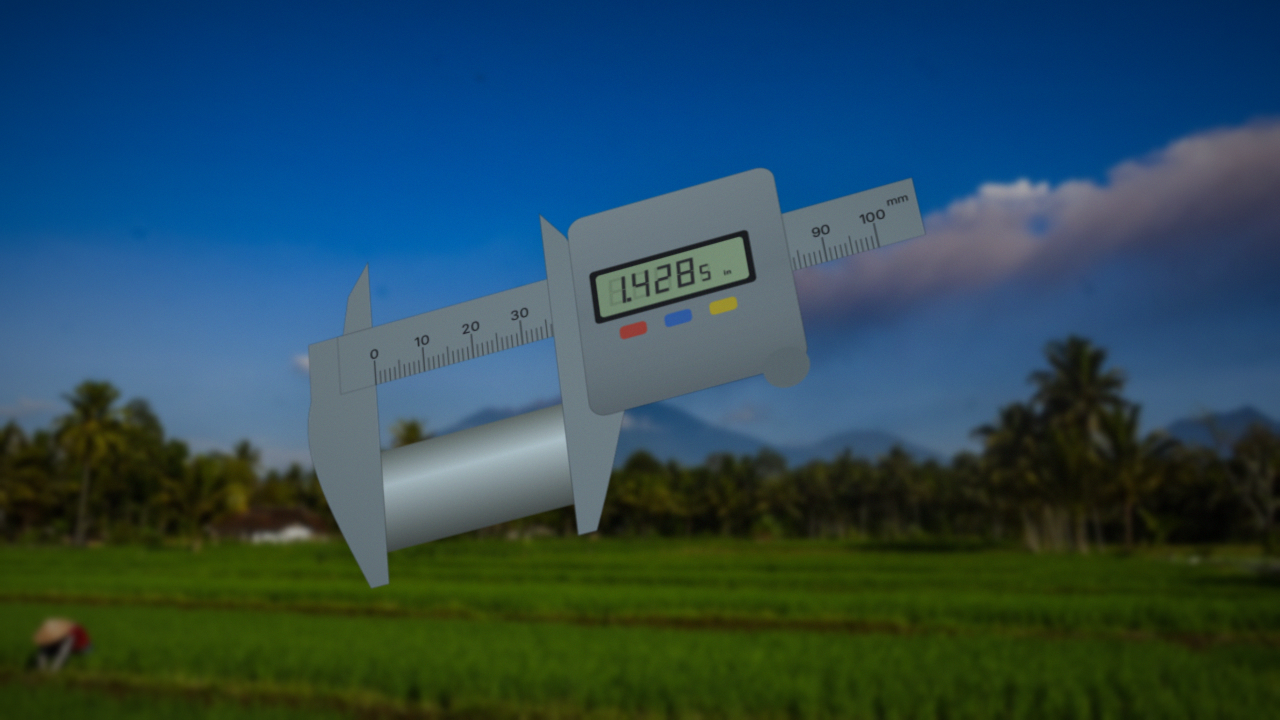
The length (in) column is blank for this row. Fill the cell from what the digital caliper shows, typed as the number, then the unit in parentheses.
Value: 1.4285 (in)
